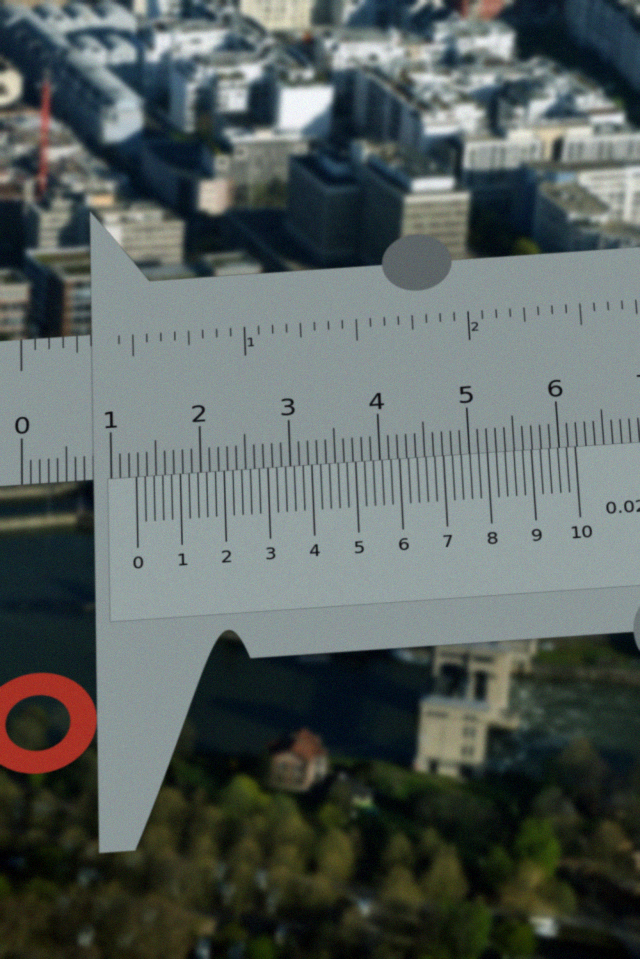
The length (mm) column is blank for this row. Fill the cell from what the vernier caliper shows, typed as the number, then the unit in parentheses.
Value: 12.8 (mm)
